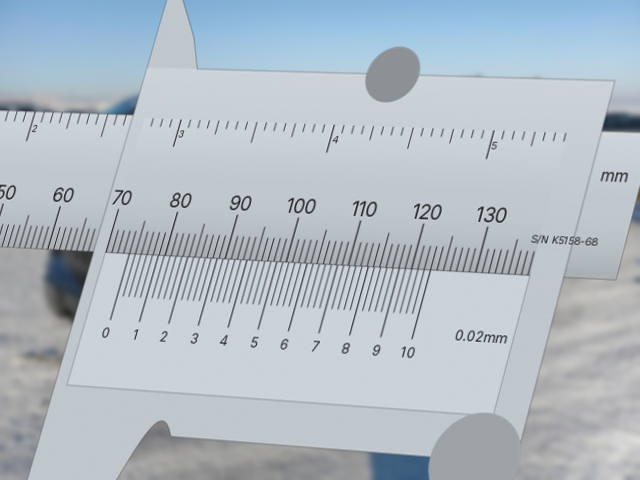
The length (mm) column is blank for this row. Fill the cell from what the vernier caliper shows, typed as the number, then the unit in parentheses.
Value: 74.0 (mm)
